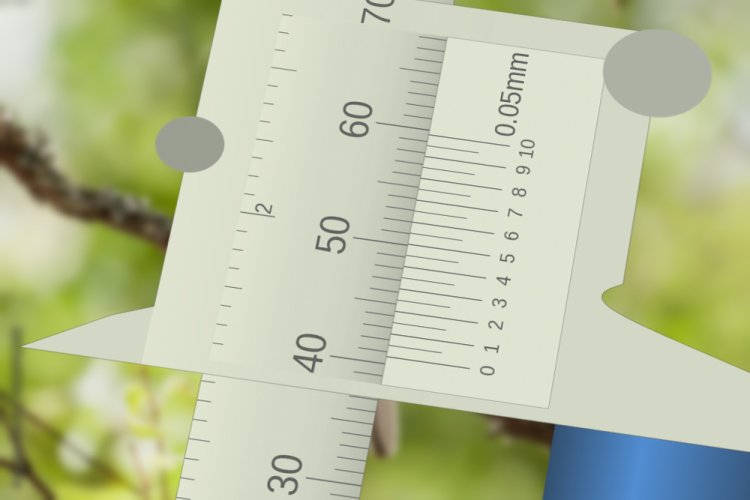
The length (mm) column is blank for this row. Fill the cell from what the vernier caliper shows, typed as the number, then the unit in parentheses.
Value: 40.6 (mm)
